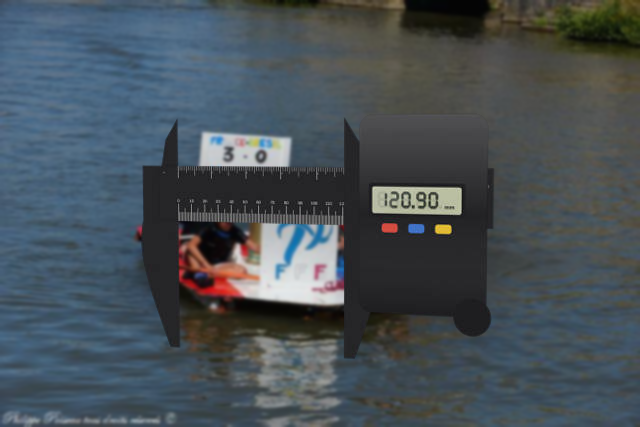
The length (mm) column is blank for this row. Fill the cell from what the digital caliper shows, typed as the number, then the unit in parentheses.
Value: 120.90 (mm)
